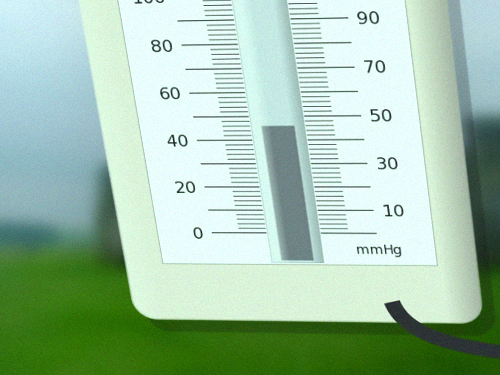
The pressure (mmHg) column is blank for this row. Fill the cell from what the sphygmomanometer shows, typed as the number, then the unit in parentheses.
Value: 46 (mmHg)
